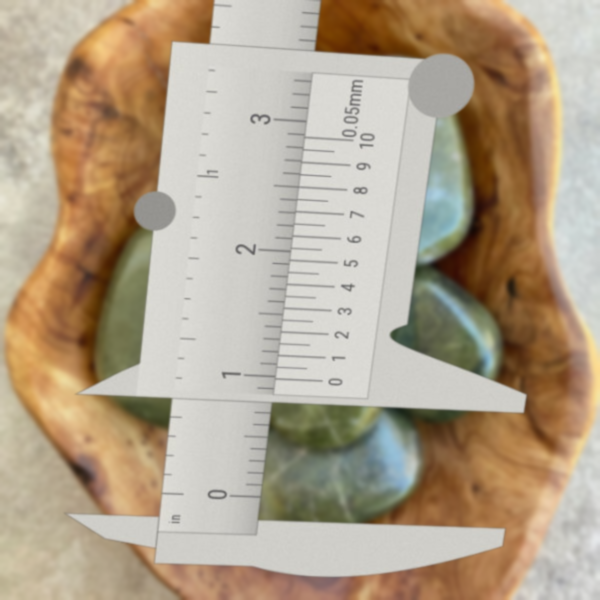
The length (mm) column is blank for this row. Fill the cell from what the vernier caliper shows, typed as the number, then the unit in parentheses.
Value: 9.8 (mm)
